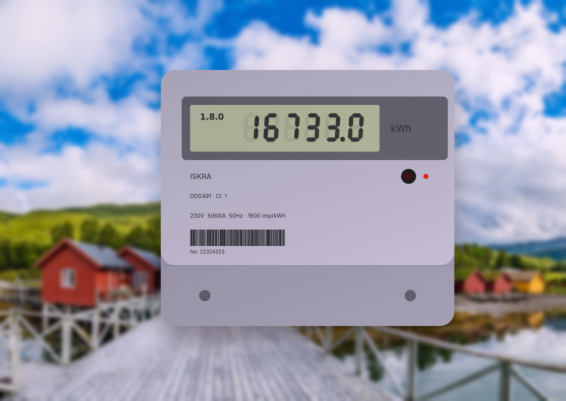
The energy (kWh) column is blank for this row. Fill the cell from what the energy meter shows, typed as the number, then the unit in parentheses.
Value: 16733.0 (kWh)
